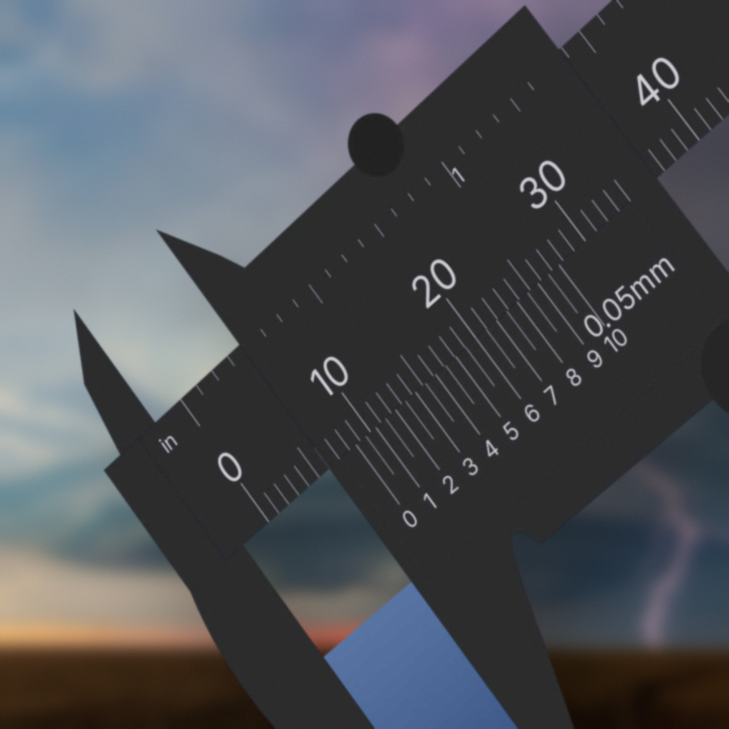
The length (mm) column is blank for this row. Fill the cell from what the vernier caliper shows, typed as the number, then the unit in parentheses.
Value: 8.6 (mm)
